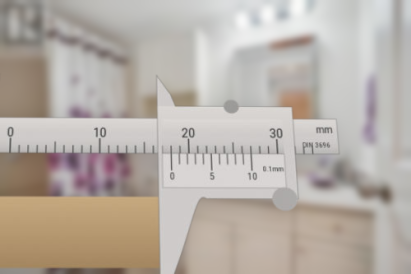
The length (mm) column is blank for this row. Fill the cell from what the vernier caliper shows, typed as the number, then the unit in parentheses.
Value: 18.0 (mm)
